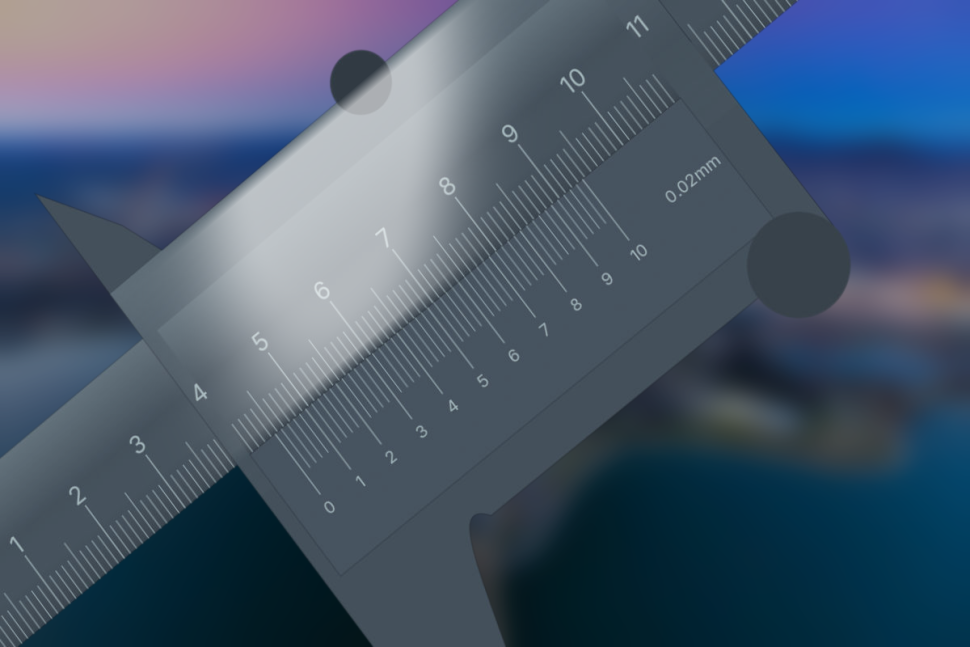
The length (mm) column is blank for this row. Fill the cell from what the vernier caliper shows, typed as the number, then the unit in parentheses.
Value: 44.6 (mm)
